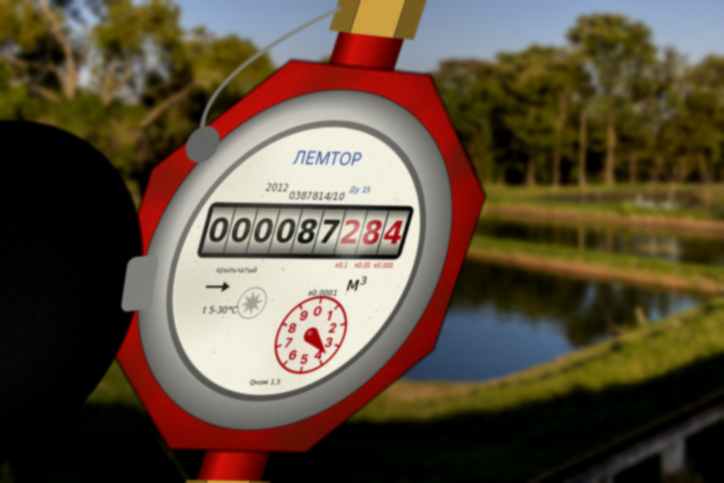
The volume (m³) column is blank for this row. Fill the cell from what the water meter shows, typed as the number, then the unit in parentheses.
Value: 87.2843 (m³)
